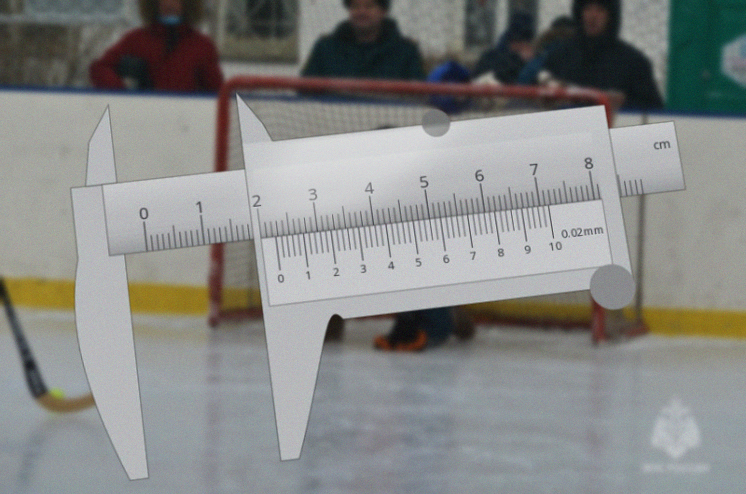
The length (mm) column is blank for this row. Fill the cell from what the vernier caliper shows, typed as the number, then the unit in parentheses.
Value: 22.6 (mm)
